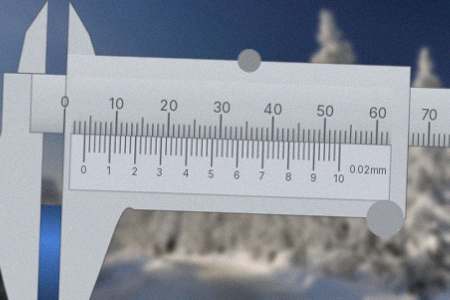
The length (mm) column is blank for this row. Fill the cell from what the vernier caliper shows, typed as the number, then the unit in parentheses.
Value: 4.0 (mm)
